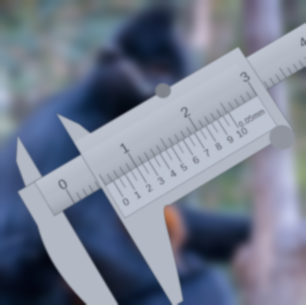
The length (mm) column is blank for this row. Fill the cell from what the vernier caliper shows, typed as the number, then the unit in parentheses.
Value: 6.2 (mm)
